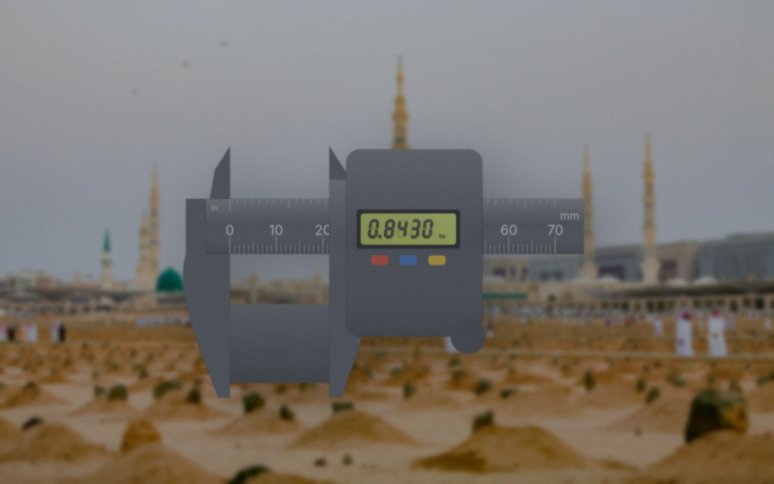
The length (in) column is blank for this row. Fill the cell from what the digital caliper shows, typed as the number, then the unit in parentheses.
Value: 0.8430 (in)
